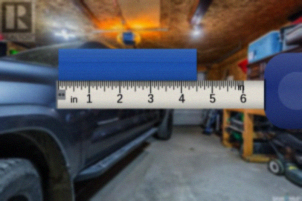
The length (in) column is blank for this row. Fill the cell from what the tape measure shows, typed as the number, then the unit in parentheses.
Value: 4.5 (in)
